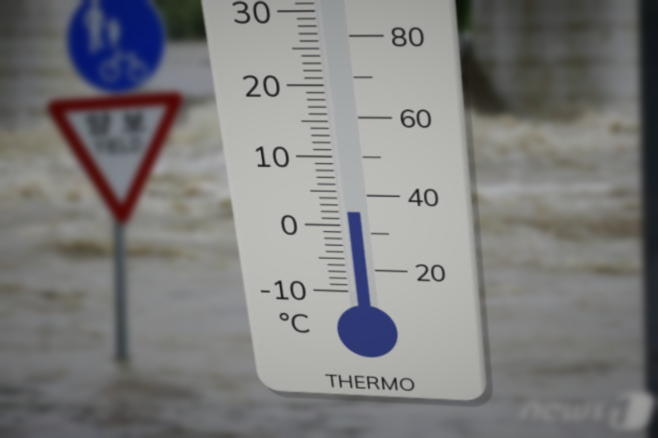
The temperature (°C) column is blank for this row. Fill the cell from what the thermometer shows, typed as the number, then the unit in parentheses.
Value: 2 (°C)
